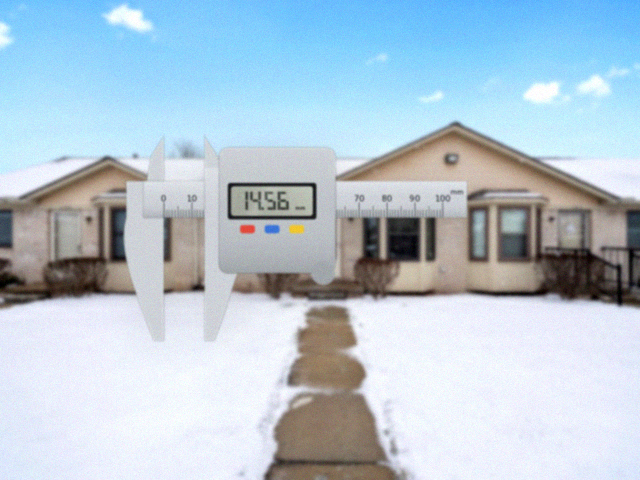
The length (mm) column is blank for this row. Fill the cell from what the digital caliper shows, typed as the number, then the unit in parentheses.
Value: 14.56 (mm)
